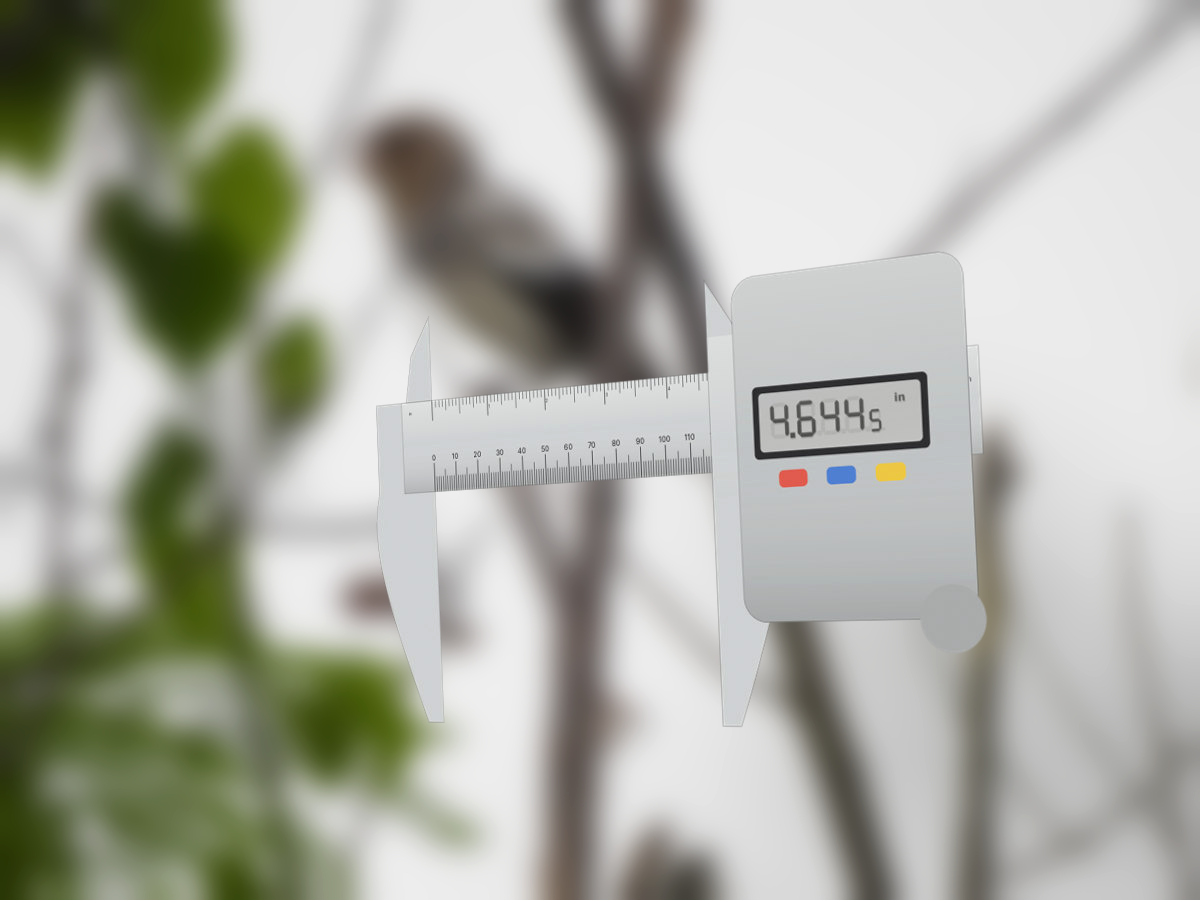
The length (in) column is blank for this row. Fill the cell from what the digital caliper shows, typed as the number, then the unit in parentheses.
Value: 4.6445 (in)
